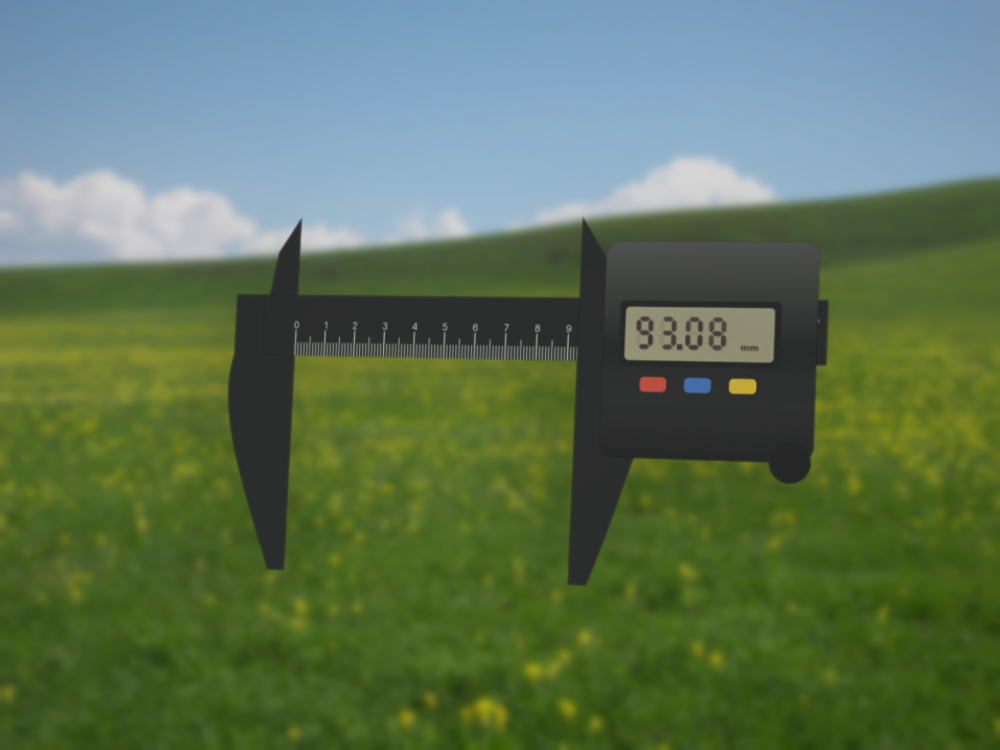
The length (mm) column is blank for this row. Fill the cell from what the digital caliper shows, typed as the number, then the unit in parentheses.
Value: 93.08 (mm)
